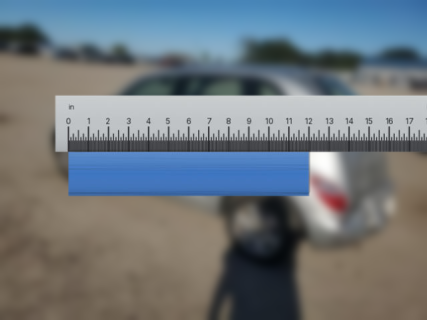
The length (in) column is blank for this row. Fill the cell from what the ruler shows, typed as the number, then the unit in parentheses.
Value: 12 (in)
